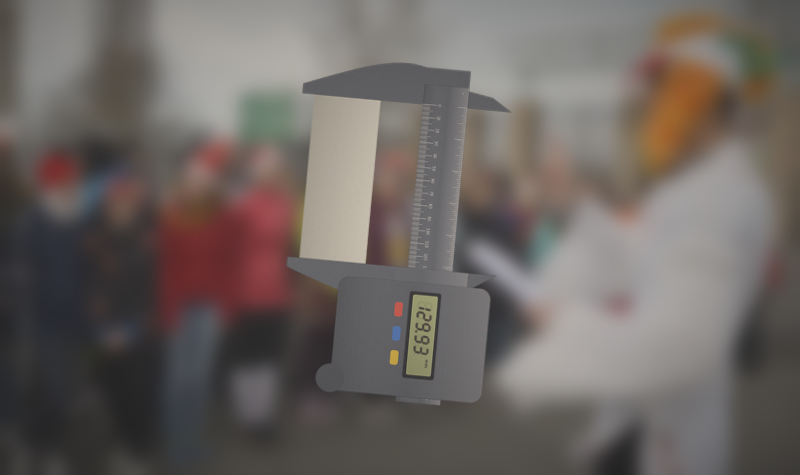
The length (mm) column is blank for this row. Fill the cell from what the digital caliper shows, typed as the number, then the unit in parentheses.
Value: 129.93 (mm)
